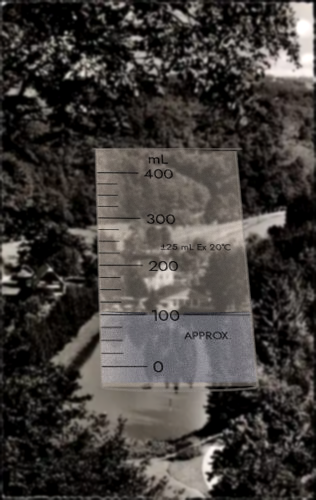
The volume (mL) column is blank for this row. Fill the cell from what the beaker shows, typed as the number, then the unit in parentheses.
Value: 100 (mL)
